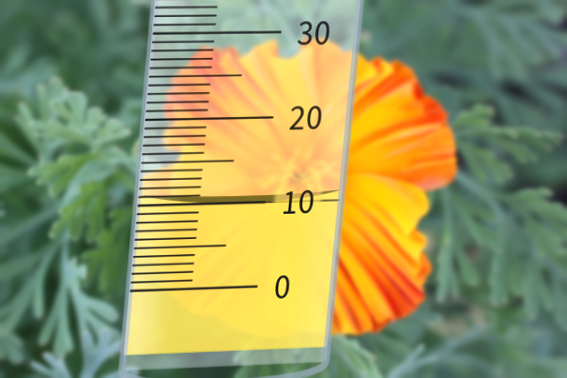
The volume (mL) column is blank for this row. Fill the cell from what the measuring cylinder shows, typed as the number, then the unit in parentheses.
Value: 10 (mL)
